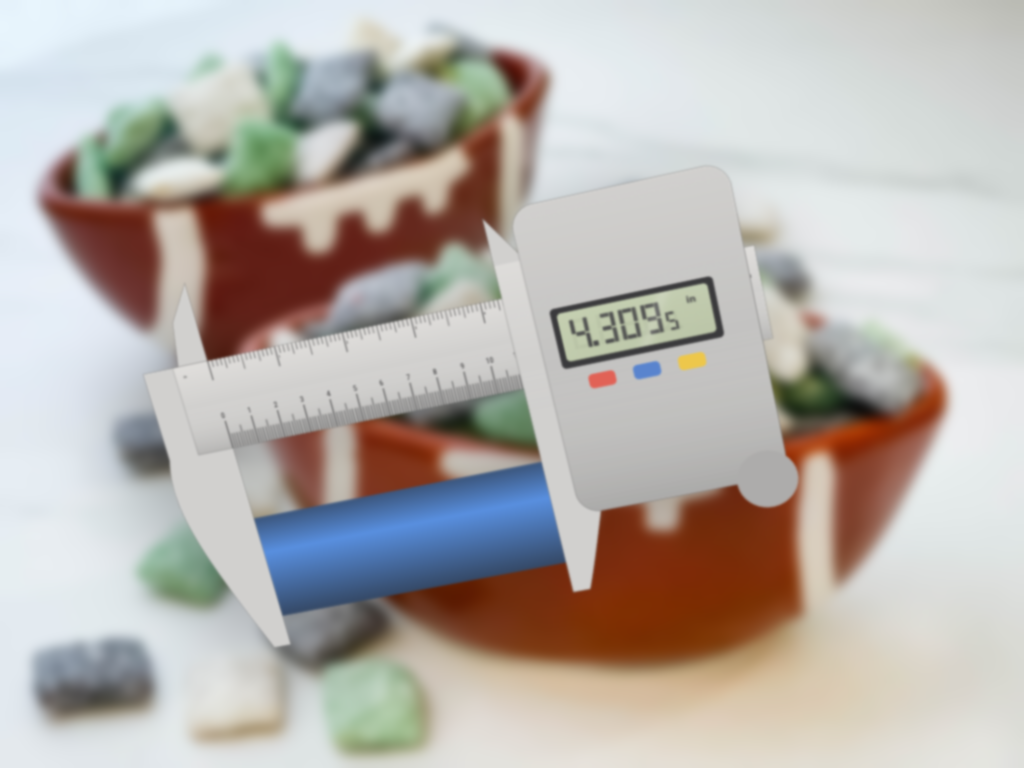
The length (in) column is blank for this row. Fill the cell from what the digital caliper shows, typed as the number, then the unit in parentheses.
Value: 4.3095 (in)
